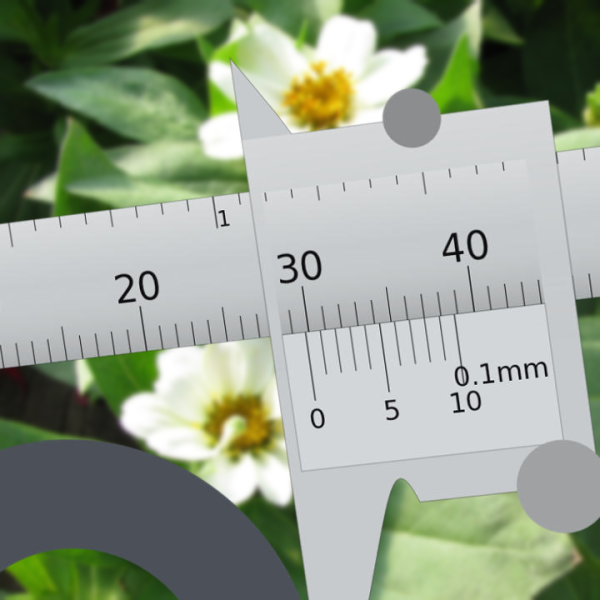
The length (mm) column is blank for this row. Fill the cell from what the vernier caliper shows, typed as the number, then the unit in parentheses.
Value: 29.8 (mm)
